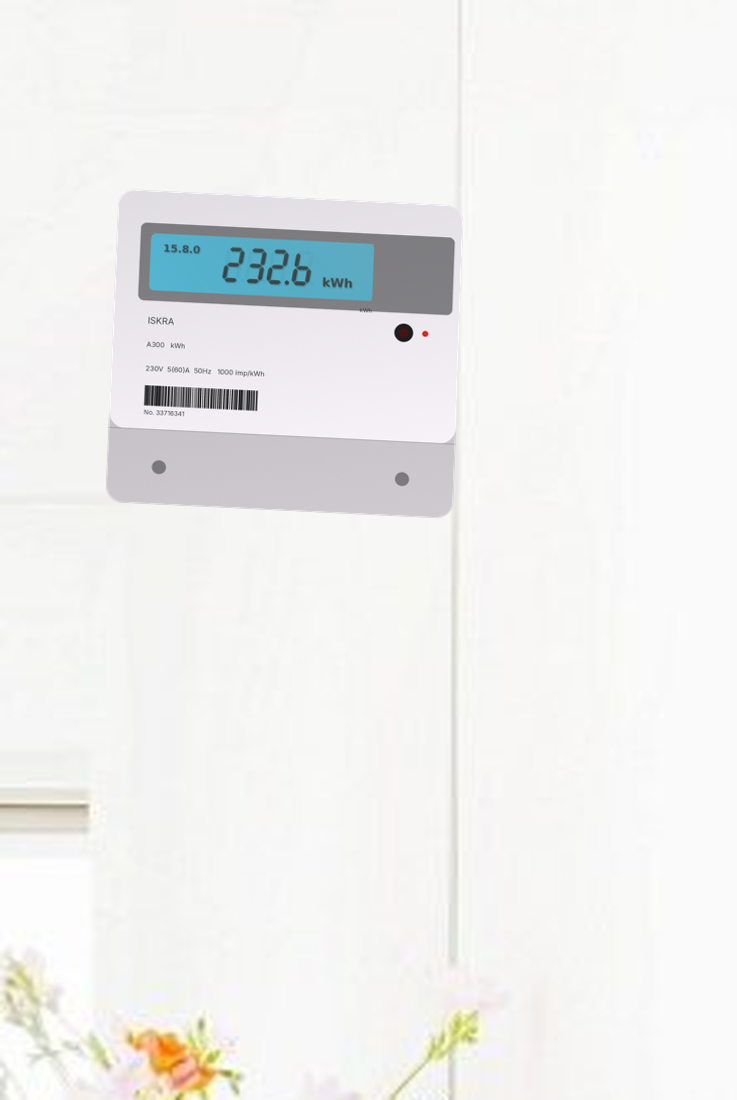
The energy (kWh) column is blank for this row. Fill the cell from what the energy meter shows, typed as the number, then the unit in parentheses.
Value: 232.6 (kWh)
